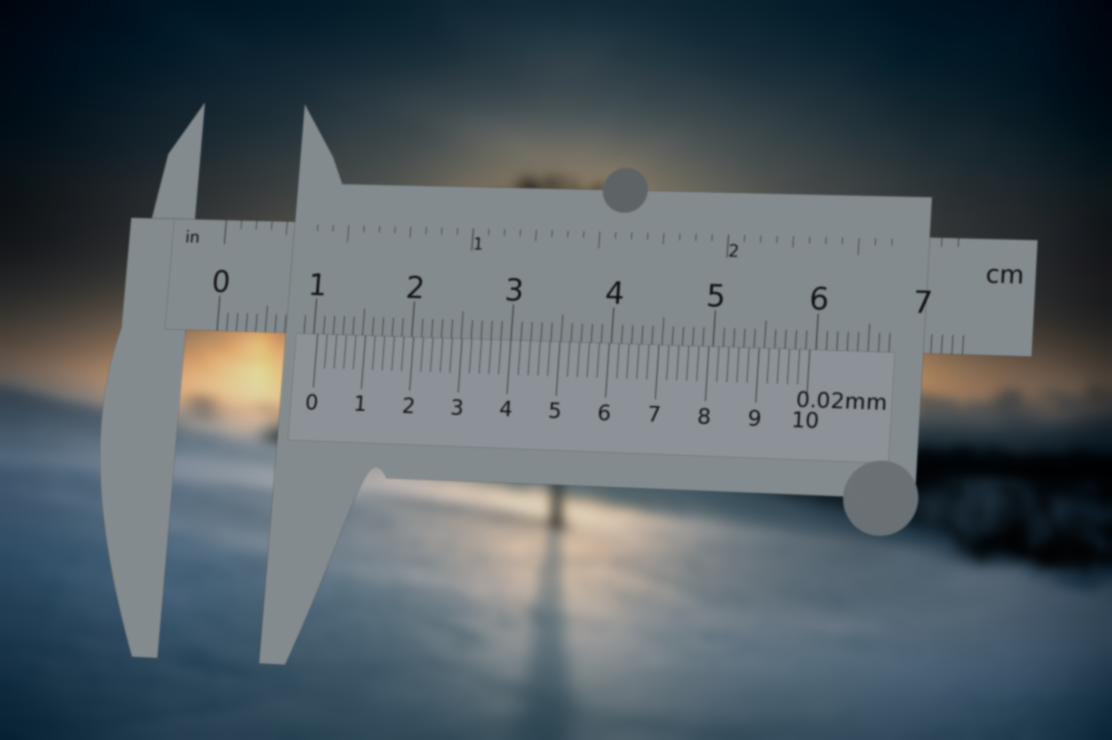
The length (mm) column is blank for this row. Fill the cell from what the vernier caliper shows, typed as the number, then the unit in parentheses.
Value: 10.4 (mm)
